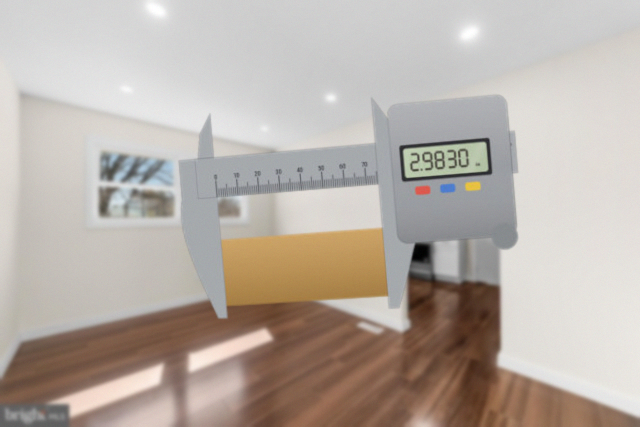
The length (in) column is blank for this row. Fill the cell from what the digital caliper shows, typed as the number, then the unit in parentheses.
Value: 2.9830 (in)
